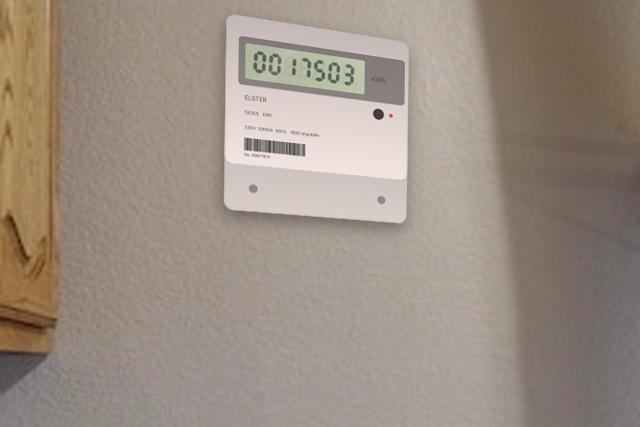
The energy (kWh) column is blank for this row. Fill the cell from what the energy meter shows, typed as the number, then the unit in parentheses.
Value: 17503 (kWh)
